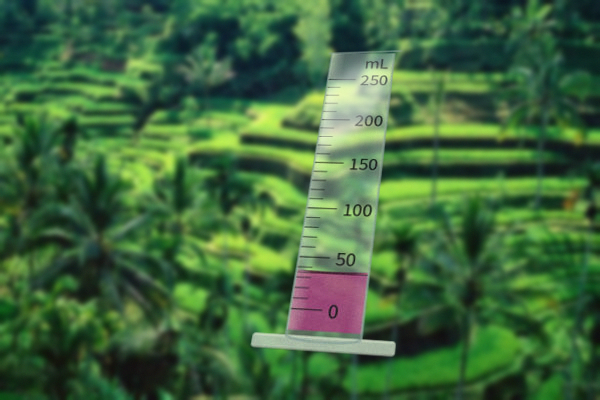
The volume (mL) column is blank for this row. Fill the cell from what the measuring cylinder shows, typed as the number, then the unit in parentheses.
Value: 35 (mL)
